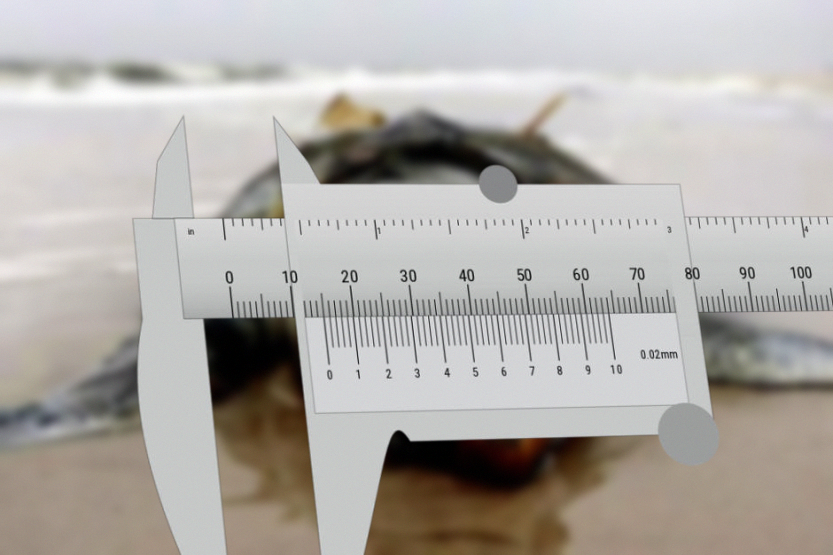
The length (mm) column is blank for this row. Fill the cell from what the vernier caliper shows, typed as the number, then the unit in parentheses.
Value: 15.0 (mm)
